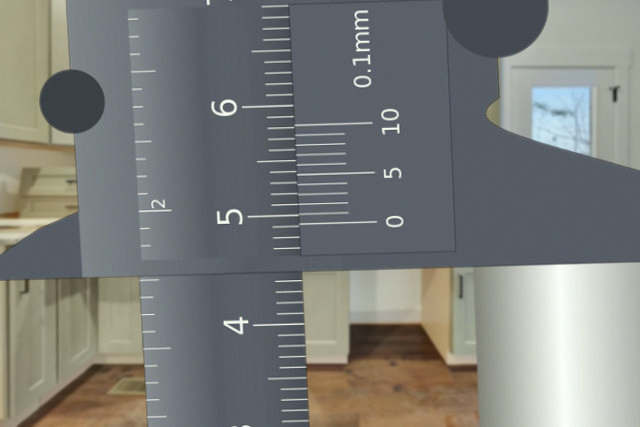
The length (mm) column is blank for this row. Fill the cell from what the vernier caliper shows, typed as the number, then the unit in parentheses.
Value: 49.2 (mm)
